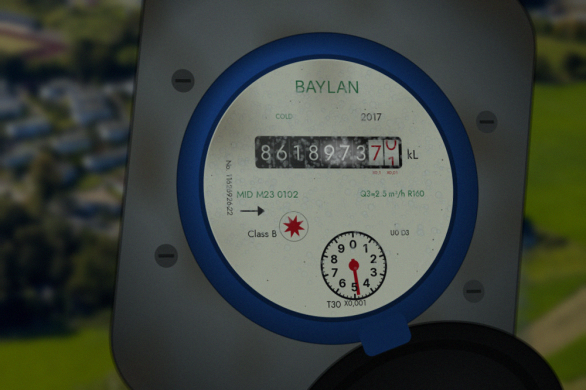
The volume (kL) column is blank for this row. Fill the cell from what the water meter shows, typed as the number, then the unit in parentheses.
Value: 8618973.704 (kL)
